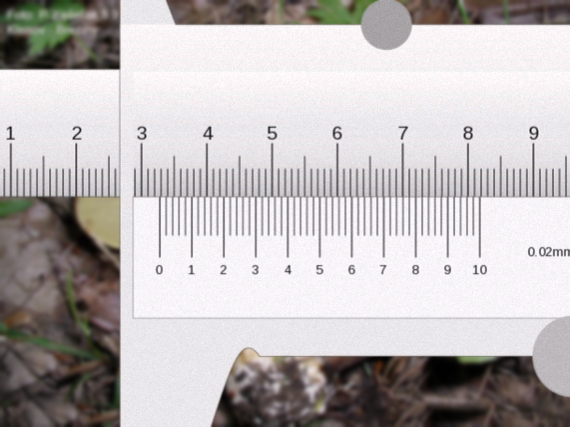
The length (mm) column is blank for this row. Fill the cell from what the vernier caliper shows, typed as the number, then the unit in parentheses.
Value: 32.8 (mm)
